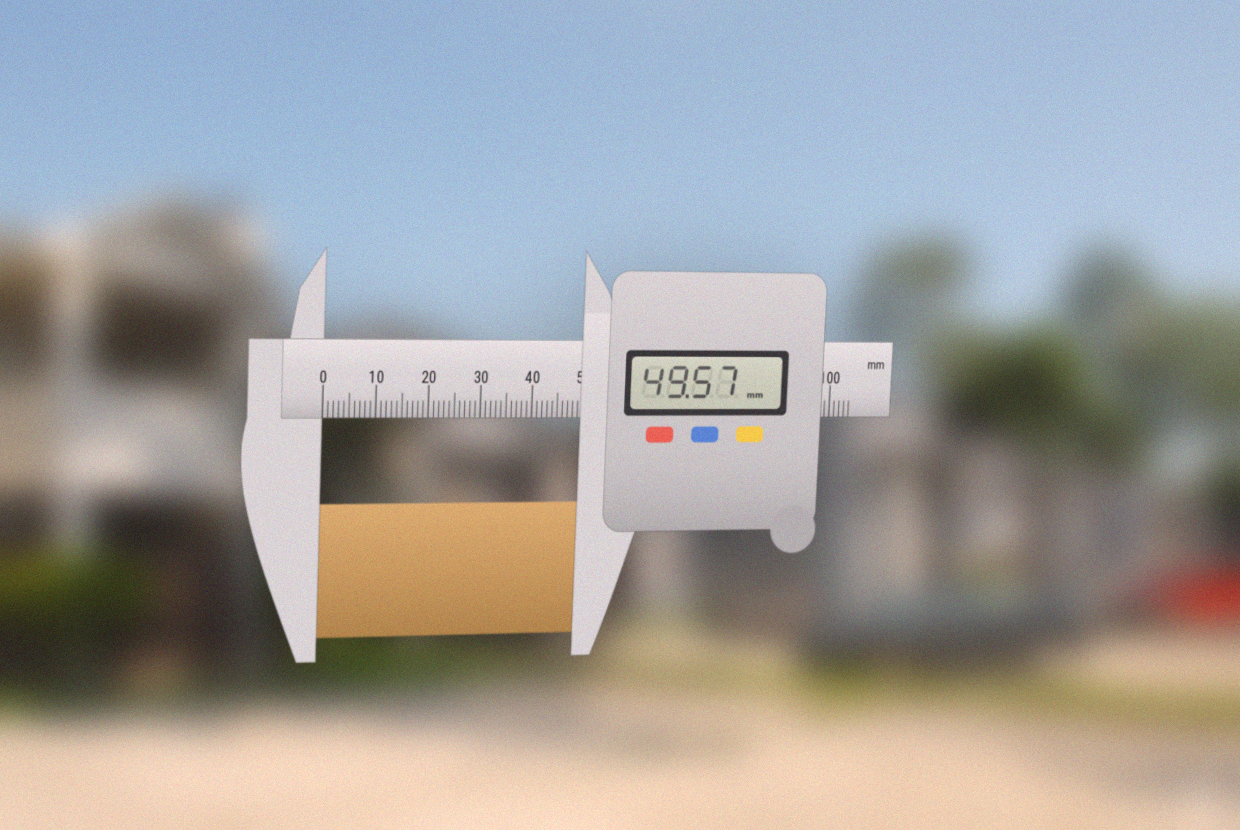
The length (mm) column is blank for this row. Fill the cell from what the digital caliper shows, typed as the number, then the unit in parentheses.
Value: 49.57 (mm)
